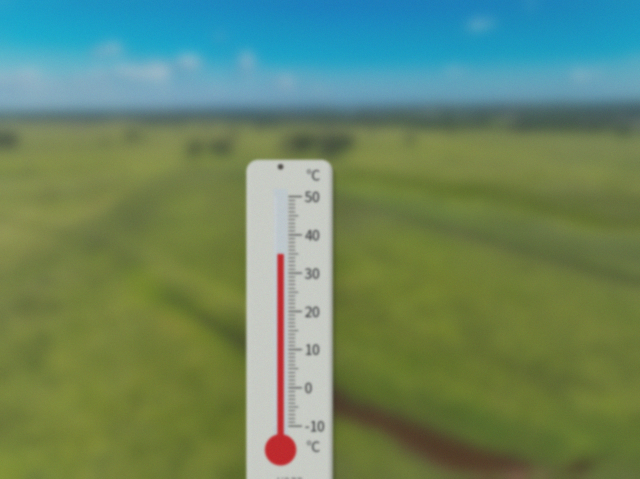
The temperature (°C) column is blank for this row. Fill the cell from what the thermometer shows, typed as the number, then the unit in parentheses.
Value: 35 (°C)
